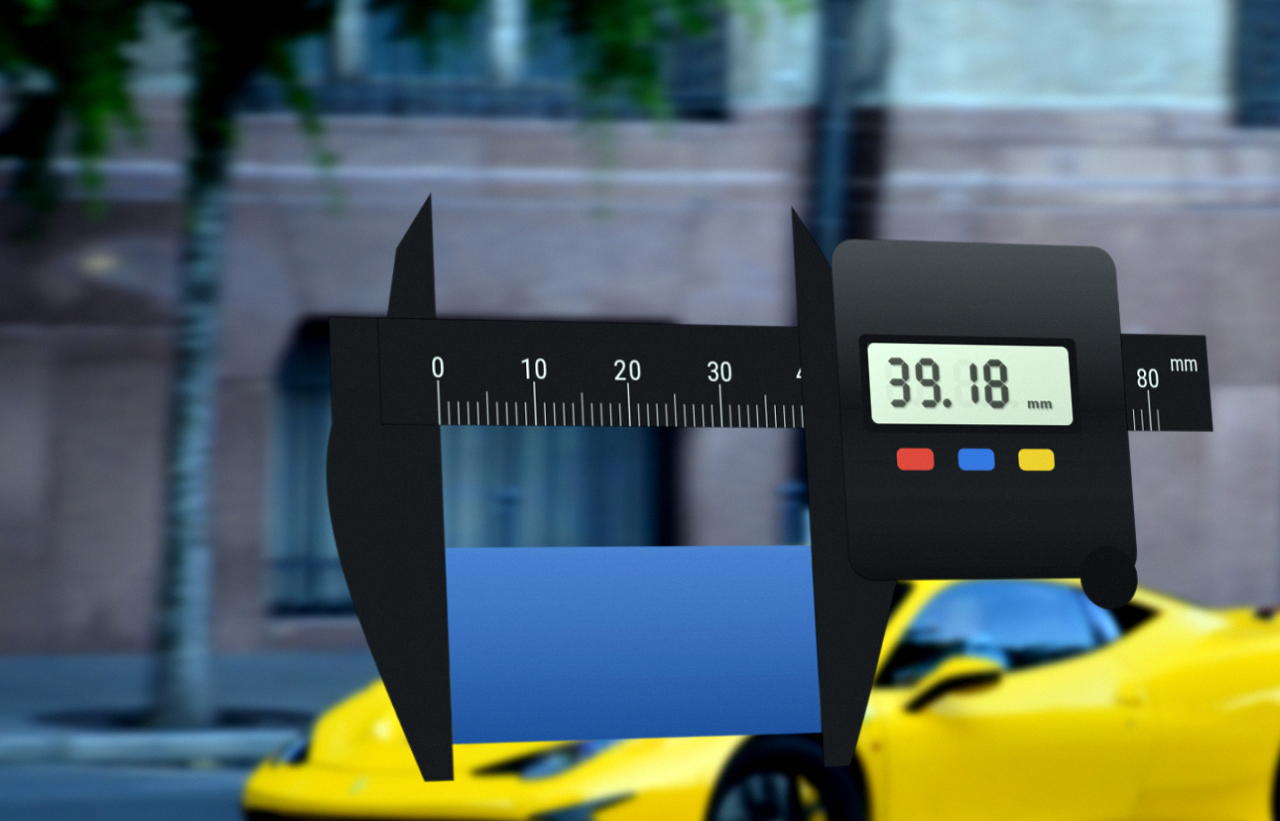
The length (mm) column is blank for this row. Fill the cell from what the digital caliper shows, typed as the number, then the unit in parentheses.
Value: 39.18 (mm)
